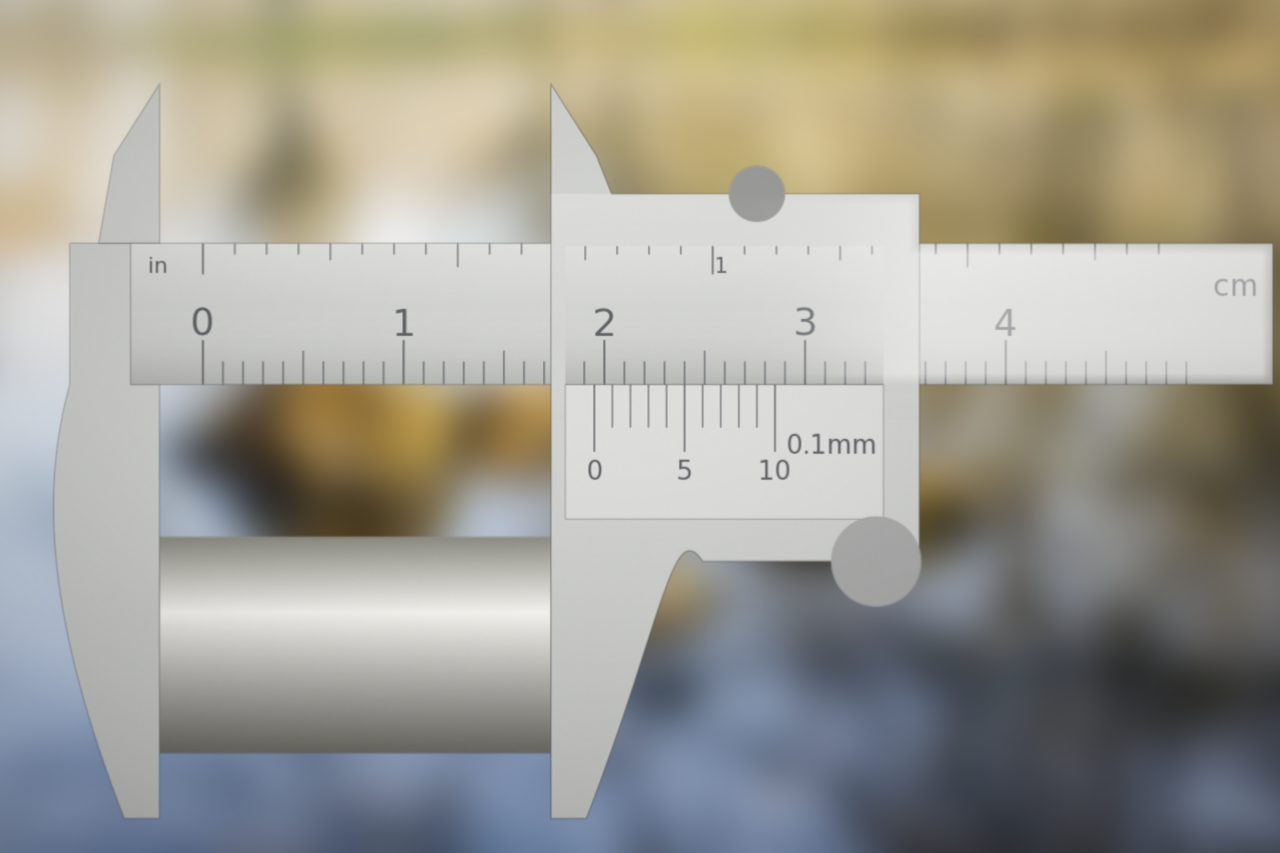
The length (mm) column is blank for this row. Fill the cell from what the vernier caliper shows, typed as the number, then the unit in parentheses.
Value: 19.5 (mm)
